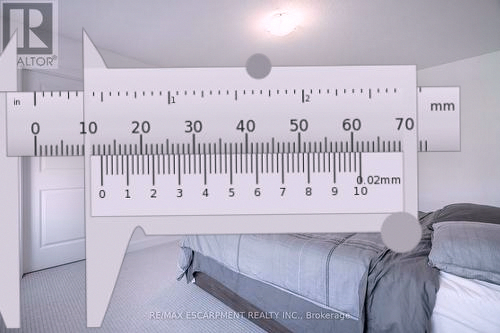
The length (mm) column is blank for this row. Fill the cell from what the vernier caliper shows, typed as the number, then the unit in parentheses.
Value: 12.5 (mm)
